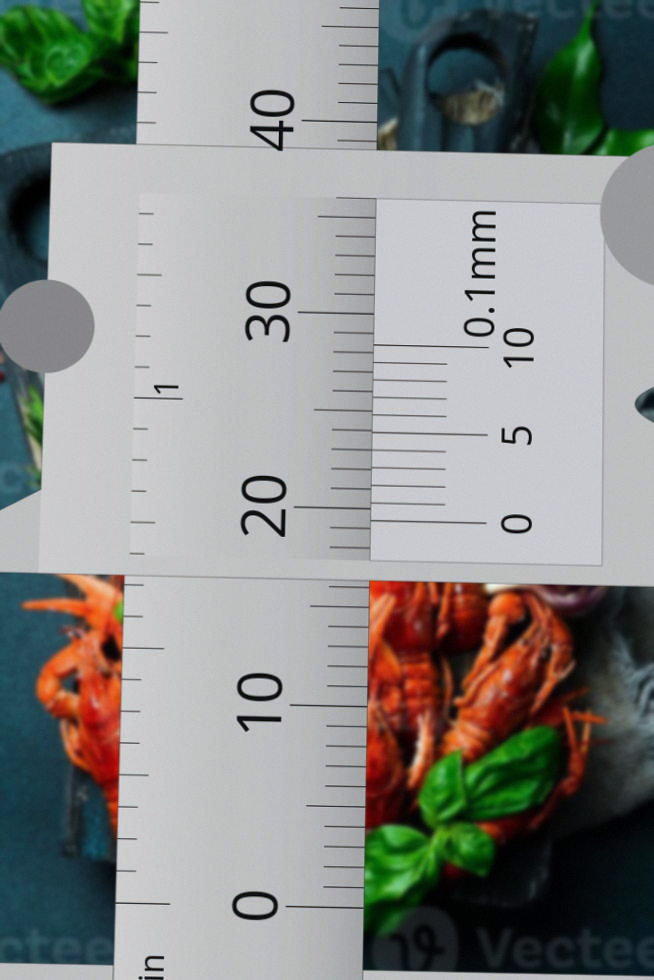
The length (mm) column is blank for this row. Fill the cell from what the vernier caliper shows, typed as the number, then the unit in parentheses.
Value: 19.4 (mm)
